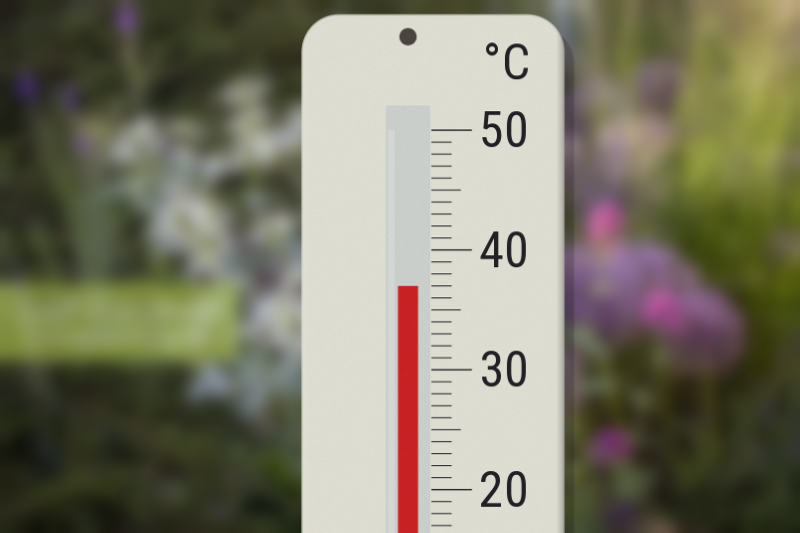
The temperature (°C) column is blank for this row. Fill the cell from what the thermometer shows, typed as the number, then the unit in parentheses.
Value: 37 (°C)
